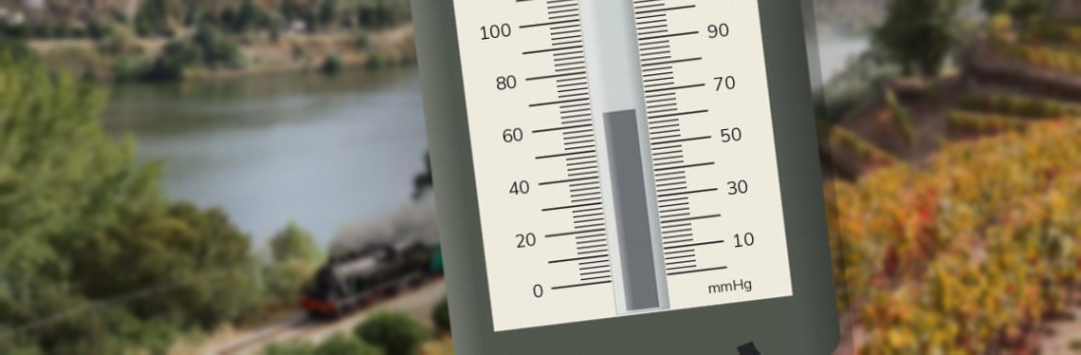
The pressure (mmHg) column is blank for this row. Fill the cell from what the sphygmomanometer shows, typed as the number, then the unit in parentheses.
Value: 64 (mmHg)
